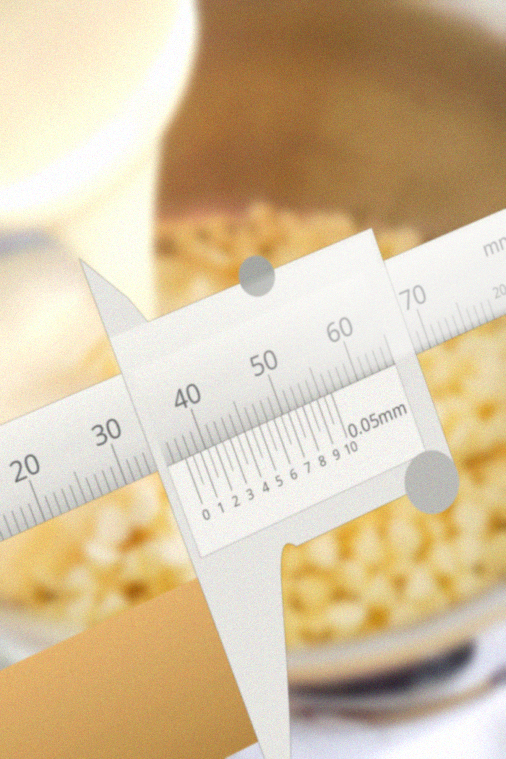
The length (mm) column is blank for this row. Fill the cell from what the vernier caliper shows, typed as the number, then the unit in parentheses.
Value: 37.4 (mm)
